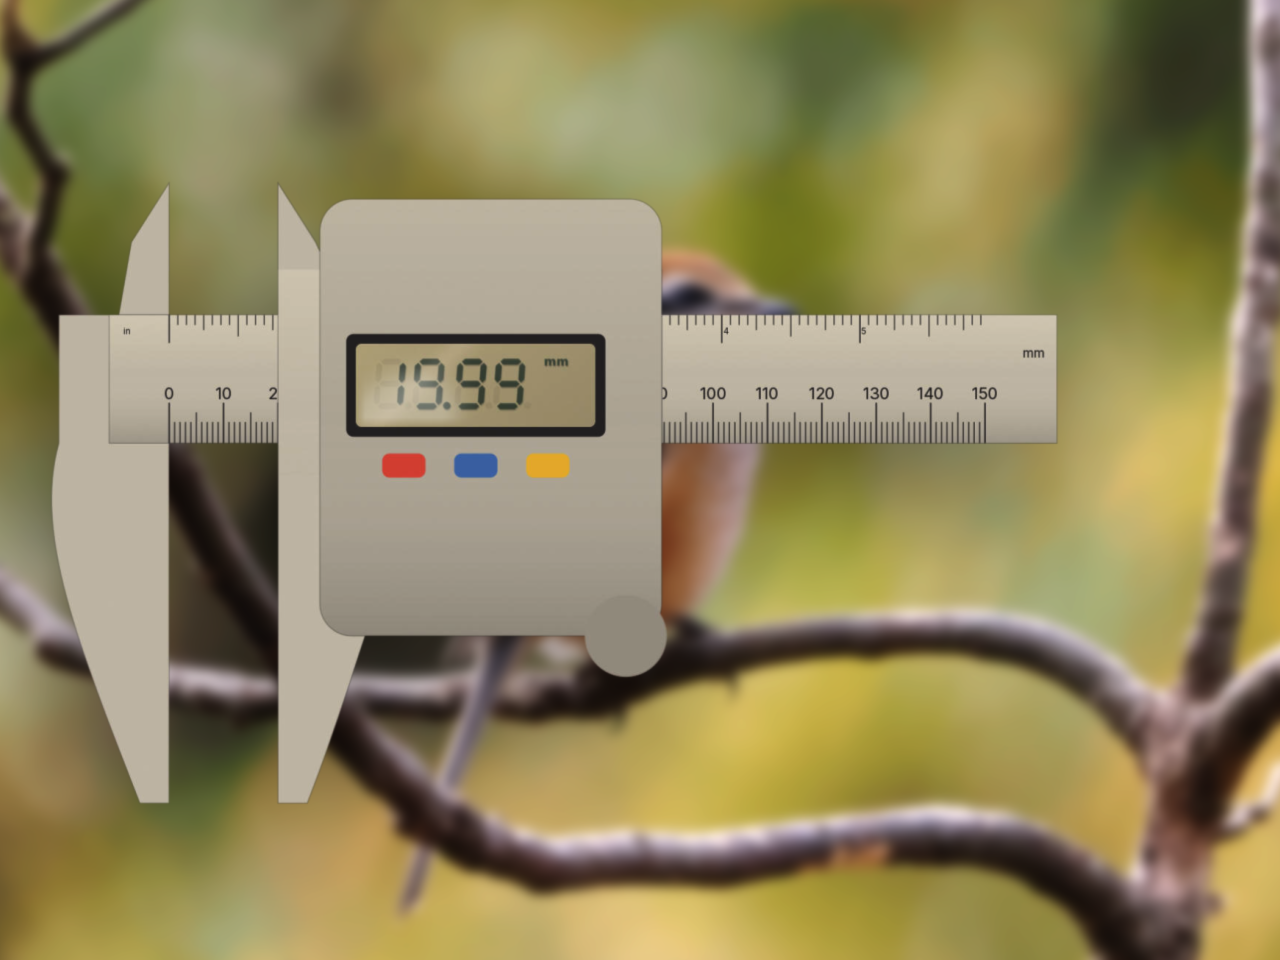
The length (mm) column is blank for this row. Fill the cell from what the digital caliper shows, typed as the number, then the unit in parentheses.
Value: 19.99 (mm)
